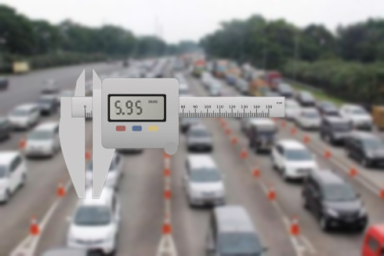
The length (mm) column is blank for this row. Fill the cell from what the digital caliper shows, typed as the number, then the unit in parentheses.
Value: 5.95 (mm)
